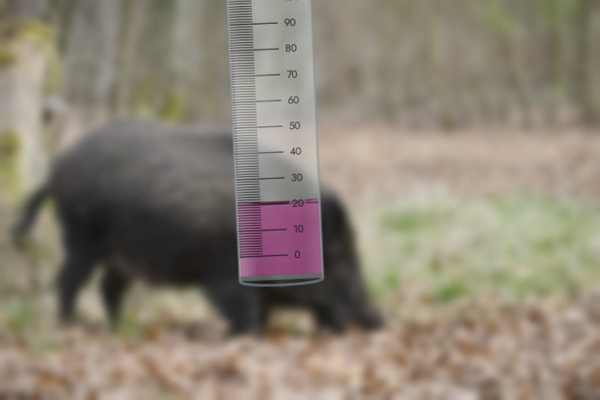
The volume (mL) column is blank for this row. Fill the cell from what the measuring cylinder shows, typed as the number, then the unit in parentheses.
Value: 20 (mL)
